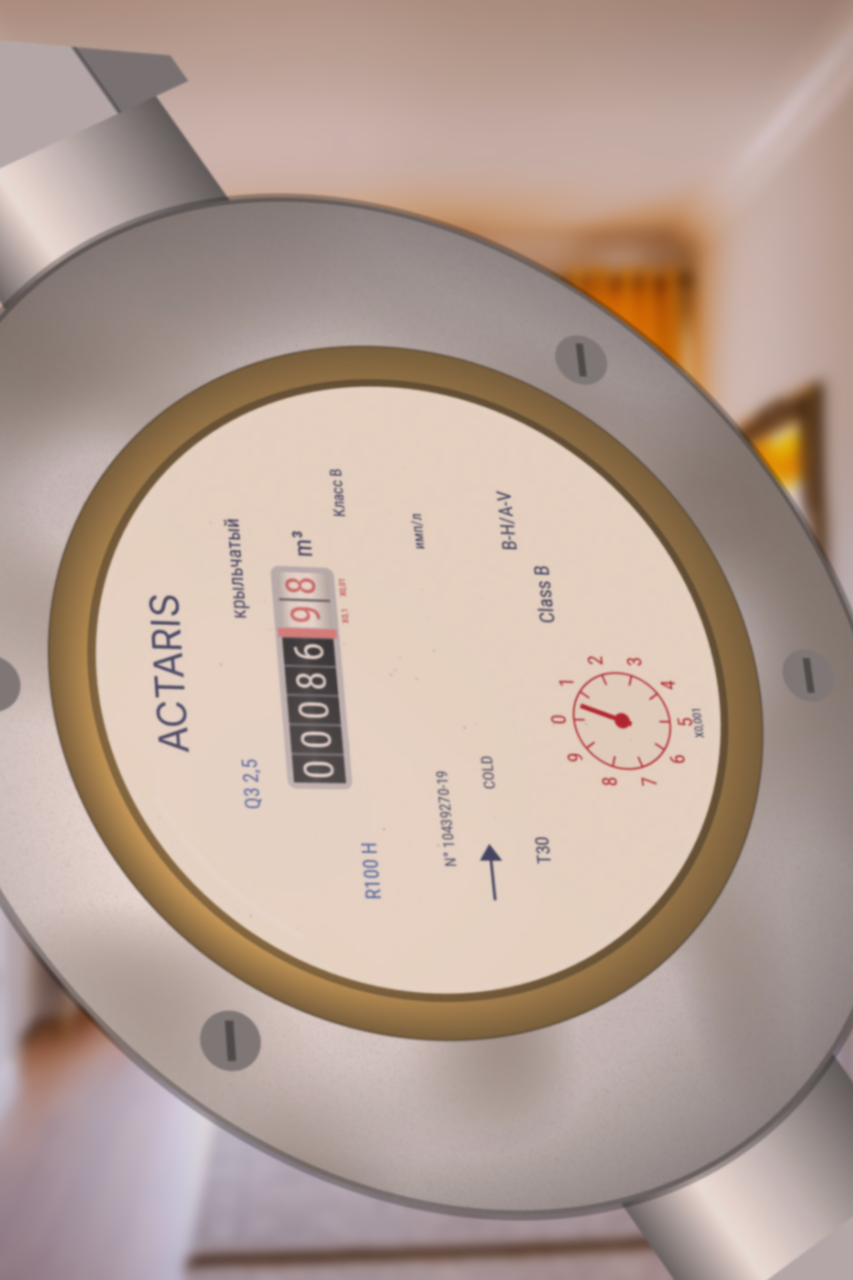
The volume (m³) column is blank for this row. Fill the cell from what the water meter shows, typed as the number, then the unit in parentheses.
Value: 86.980 (m³)
